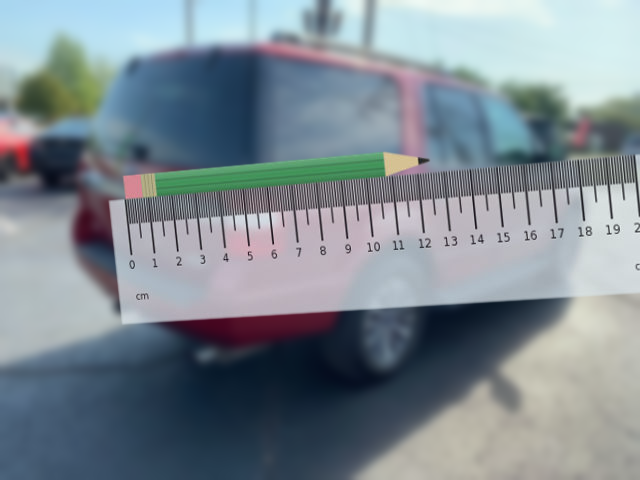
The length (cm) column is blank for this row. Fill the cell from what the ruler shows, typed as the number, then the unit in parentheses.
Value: 12.5 (cm)
